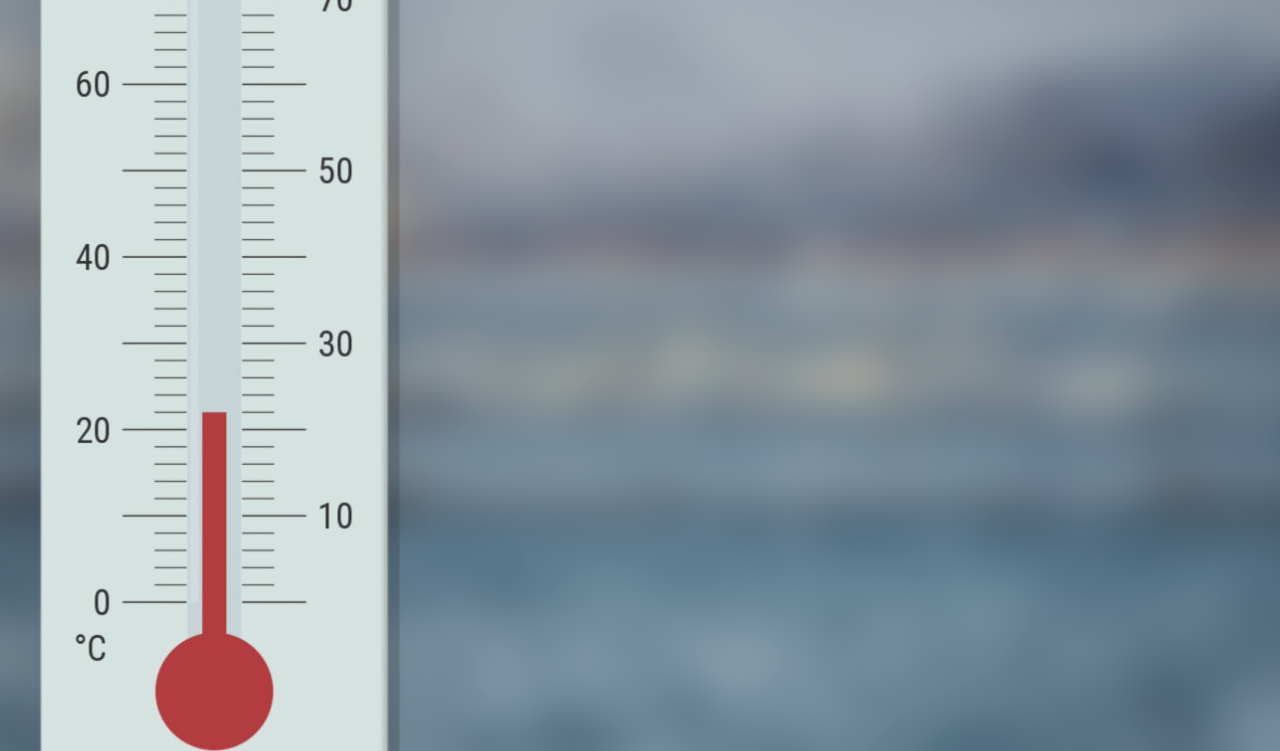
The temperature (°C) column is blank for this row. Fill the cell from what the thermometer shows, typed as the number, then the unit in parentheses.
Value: 22 (°C)
